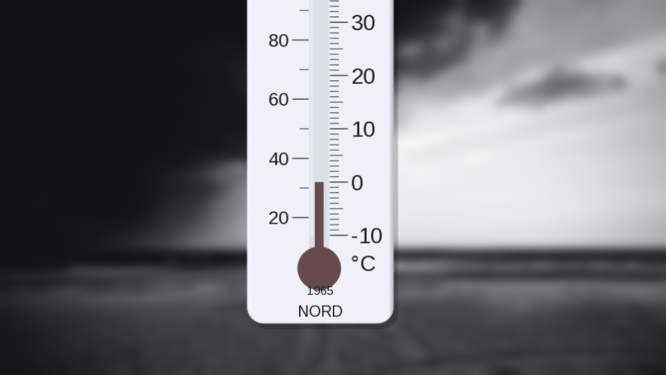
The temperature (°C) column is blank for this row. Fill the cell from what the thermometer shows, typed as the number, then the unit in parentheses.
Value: 0 (°C)
